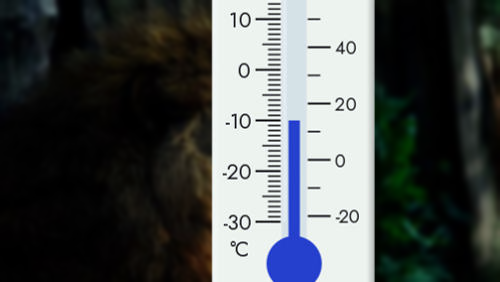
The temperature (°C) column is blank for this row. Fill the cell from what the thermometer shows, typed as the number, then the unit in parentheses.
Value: -10 (°C)
